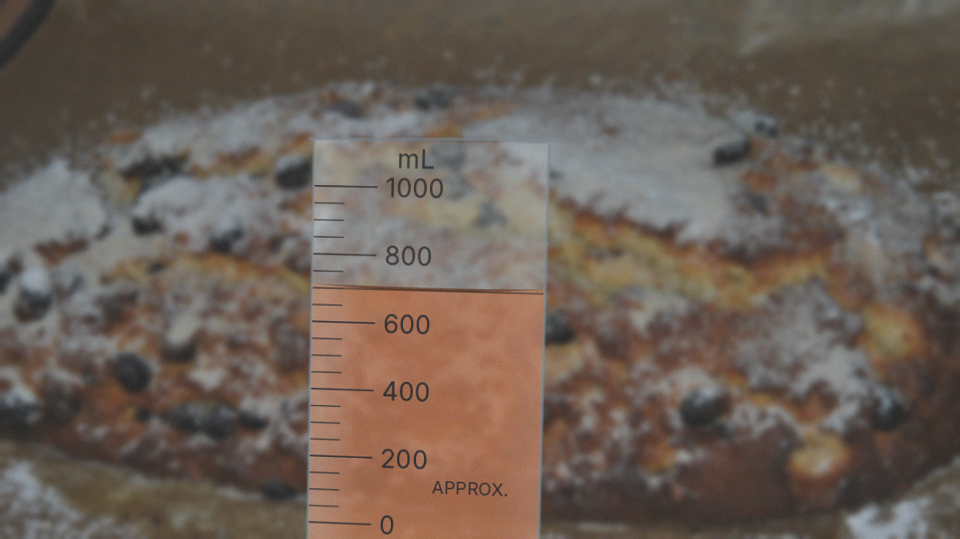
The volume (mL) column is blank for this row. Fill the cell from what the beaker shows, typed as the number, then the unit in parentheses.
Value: 700 (mL)
